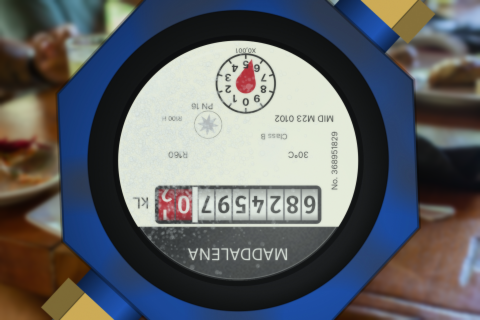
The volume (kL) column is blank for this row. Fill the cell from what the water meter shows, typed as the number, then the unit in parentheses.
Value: 6824597.015 (kL)
